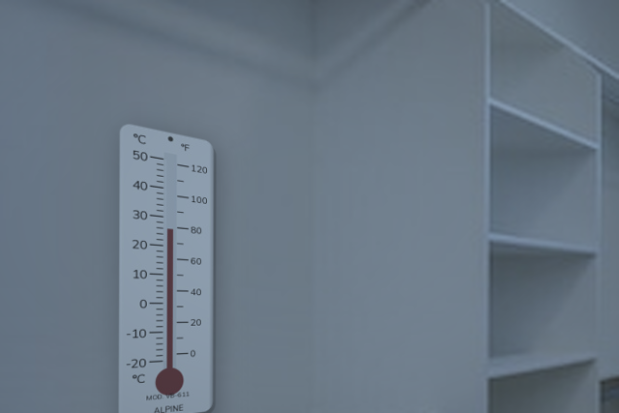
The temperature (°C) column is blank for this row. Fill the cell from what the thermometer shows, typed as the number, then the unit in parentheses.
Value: 26 (°C)
